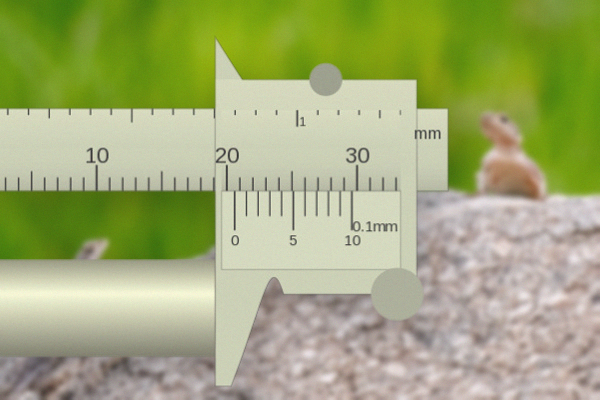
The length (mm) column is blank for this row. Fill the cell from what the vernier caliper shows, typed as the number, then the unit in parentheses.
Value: 20.6 (mm)
